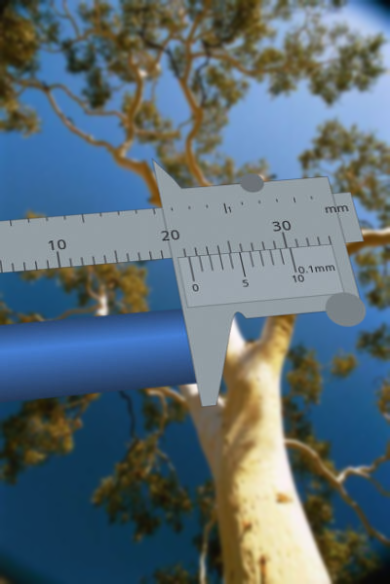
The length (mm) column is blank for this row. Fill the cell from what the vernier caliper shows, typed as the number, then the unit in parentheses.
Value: 21.3 (mm)
